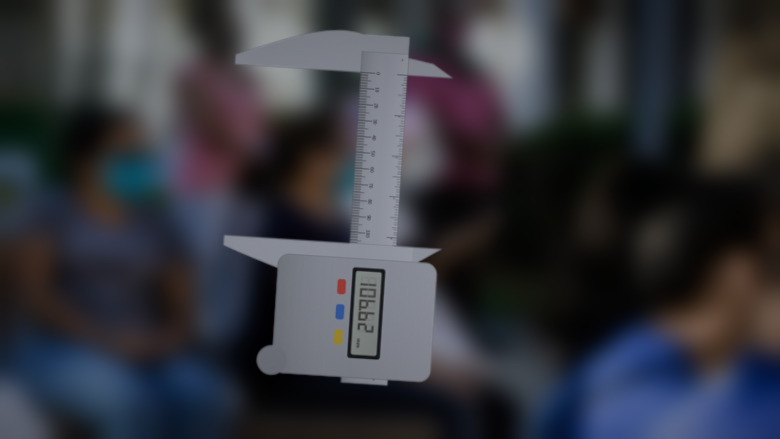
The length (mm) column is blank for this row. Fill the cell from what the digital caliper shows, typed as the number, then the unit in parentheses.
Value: 106.62 (mm)
